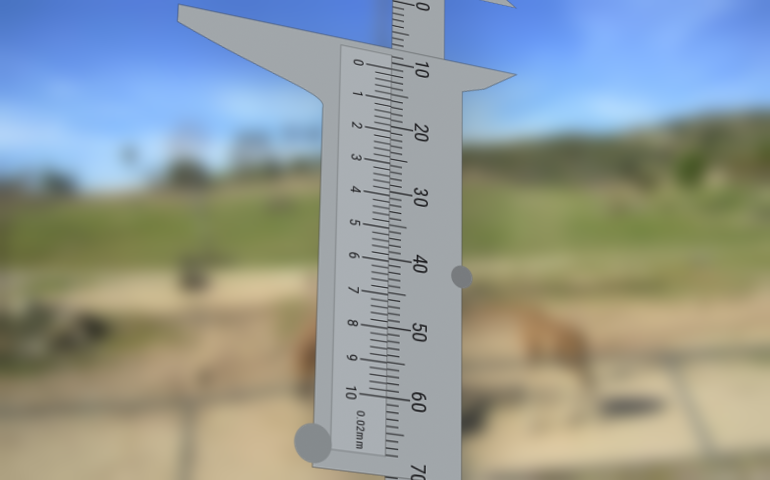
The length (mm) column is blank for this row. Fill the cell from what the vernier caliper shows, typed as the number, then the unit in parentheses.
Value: 11.0 (mm)
